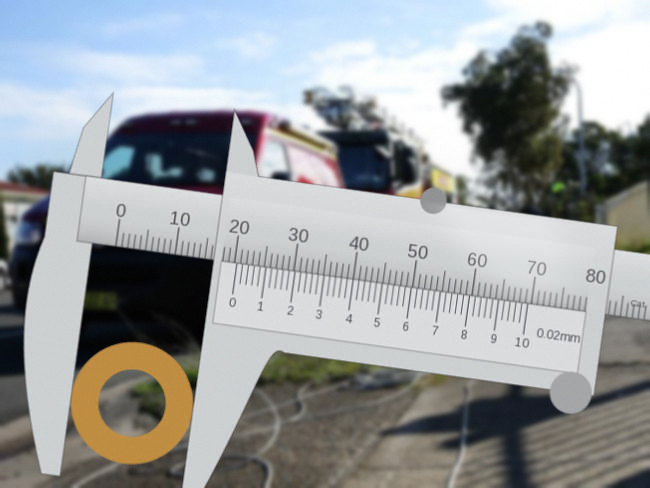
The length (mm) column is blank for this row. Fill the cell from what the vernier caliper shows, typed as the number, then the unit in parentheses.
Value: 20.4 (mm)
